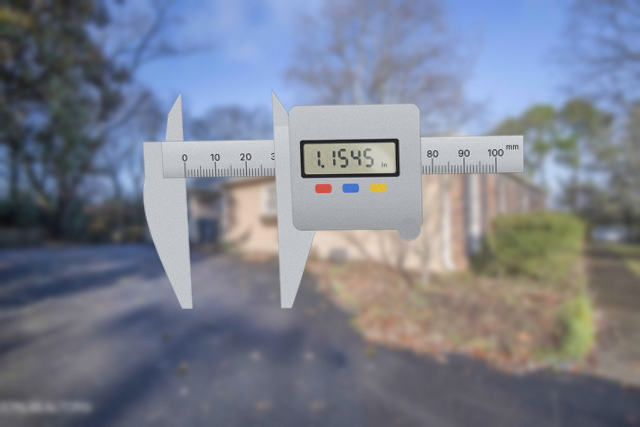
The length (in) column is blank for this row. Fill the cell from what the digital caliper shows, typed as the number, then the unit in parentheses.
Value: 1.1545 (in)
